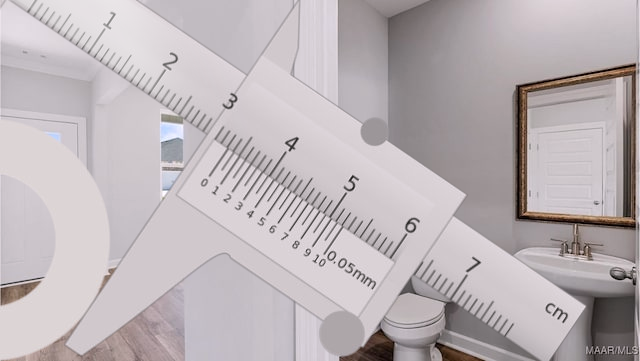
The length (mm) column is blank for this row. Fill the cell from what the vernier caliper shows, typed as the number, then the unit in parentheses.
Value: 33.2 (mm)
